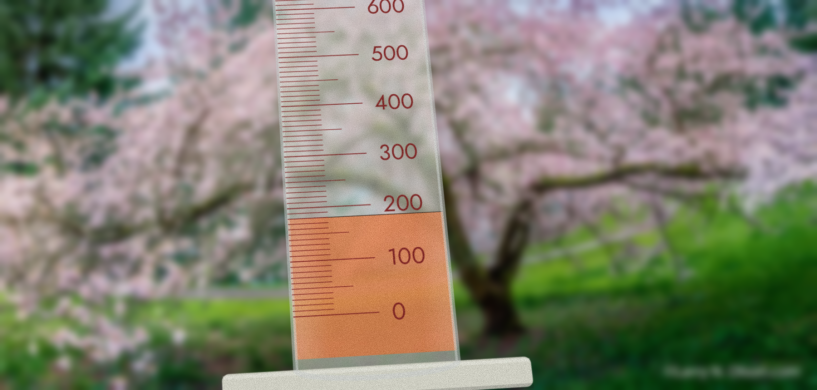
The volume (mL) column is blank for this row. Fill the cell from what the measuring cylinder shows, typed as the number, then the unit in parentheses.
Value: 180 (mL)
